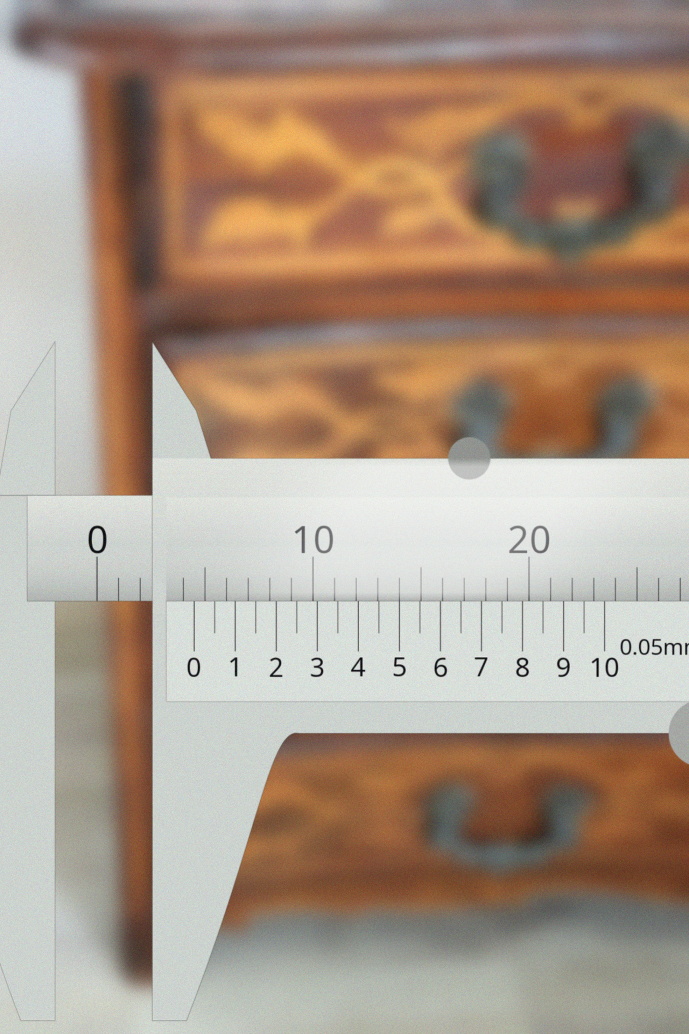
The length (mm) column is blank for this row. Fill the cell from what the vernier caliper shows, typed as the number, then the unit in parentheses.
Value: 4.50 (mm)
